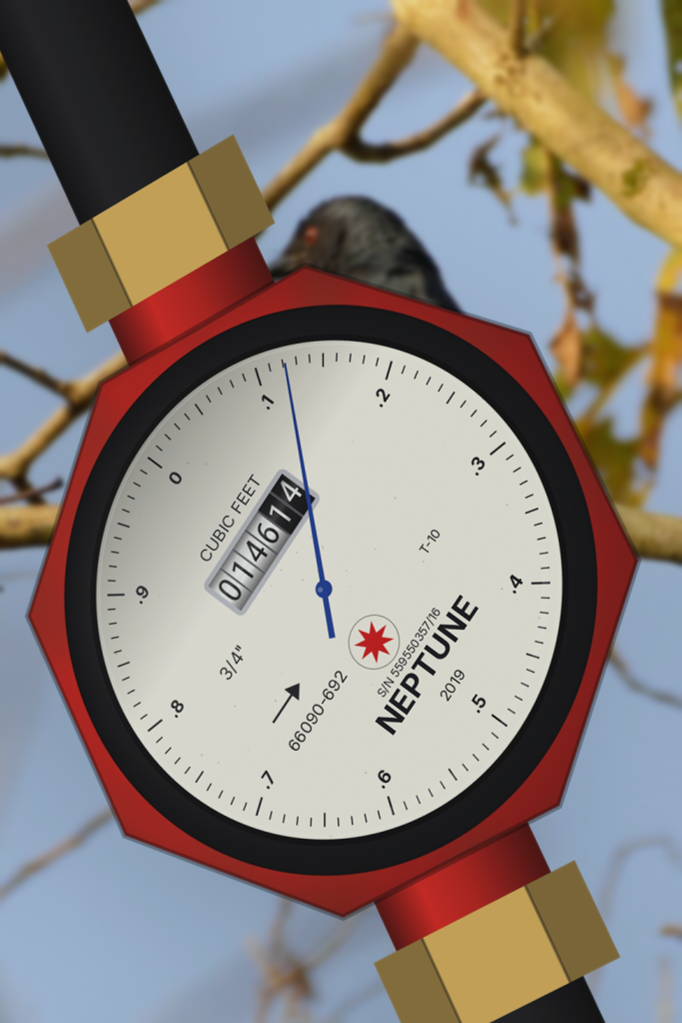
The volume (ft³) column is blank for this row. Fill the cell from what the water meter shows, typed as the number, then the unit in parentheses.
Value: 14614.12 (ft³)
